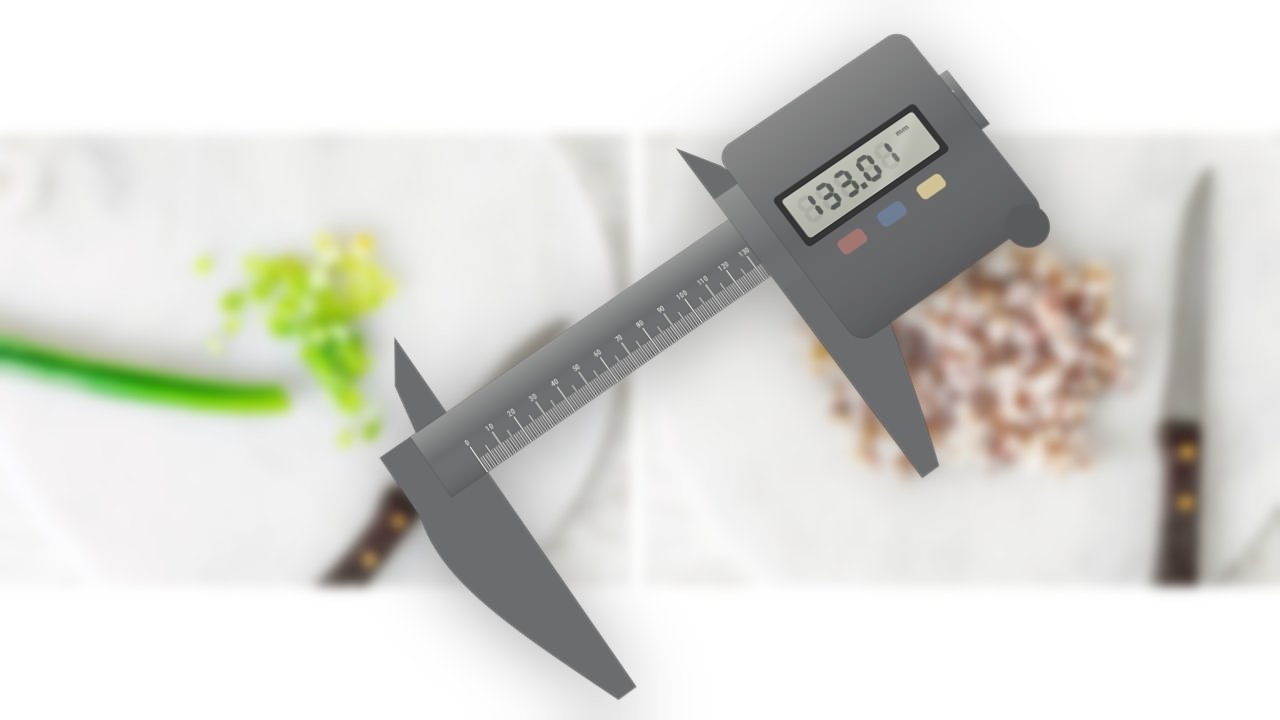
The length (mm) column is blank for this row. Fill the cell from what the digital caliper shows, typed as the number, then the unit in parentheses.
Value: 133.01 (mm)
